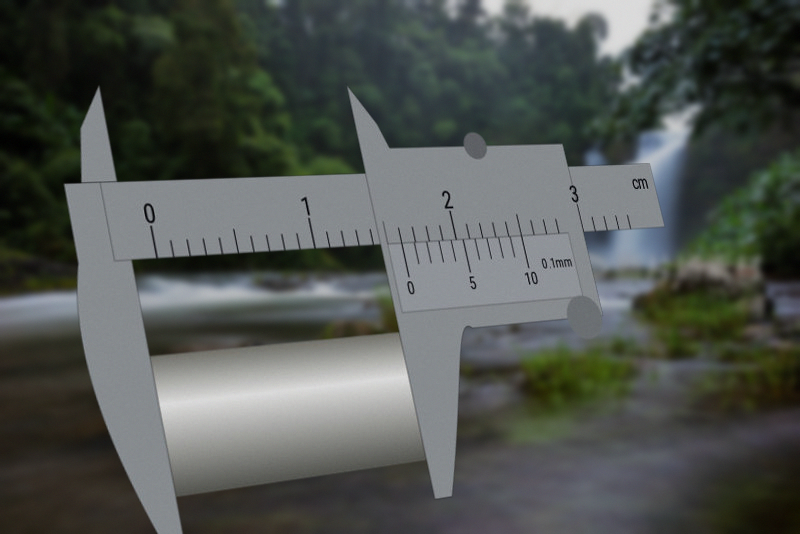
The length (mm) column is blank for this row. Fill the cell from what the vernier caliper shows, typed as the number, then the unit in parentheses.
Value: 16.0 (mm)
